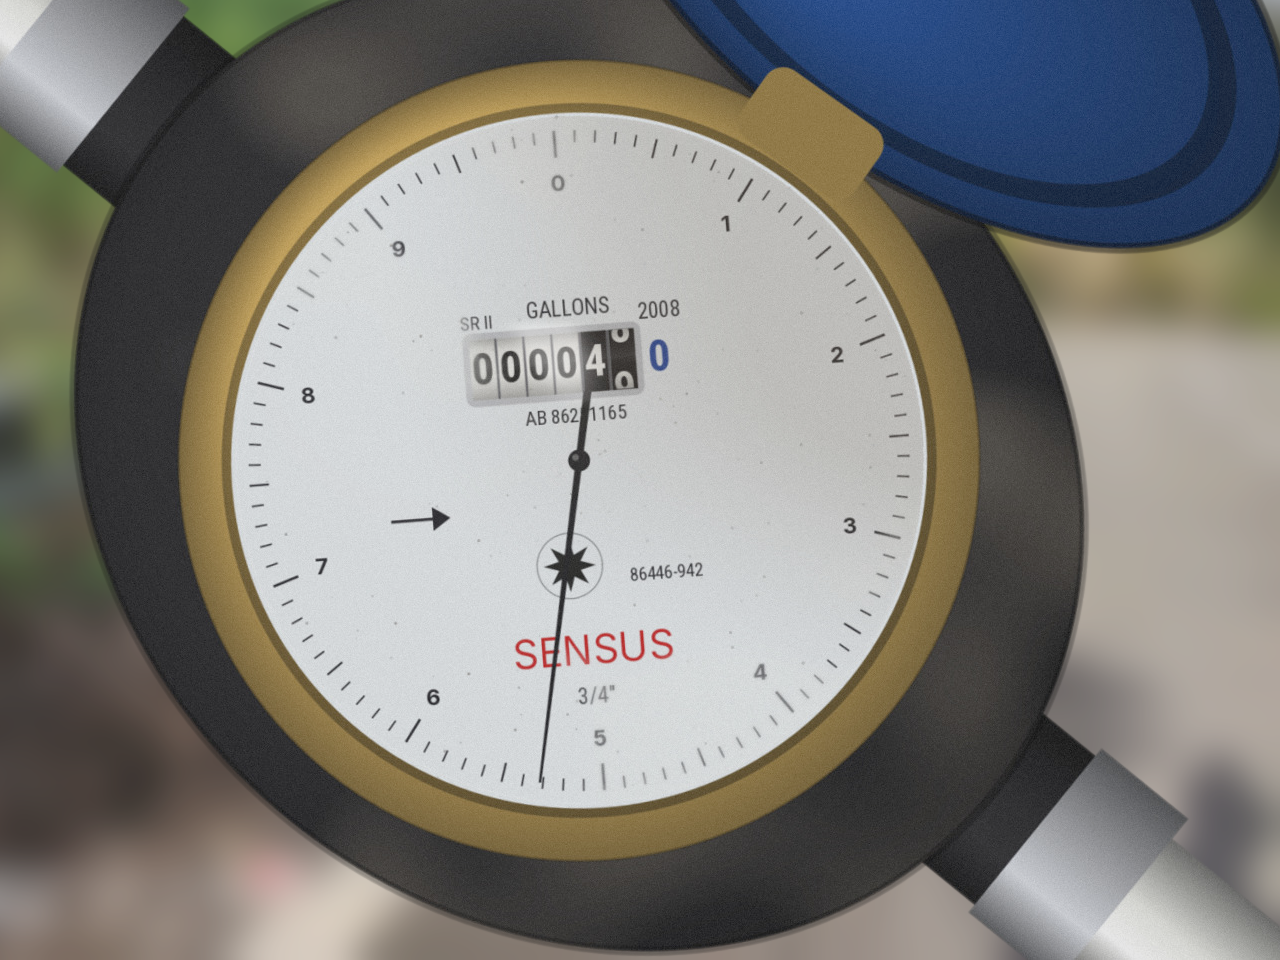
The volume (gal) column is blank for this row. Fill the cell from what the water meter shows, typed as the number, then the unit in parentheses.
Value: 485.3 (gal)
